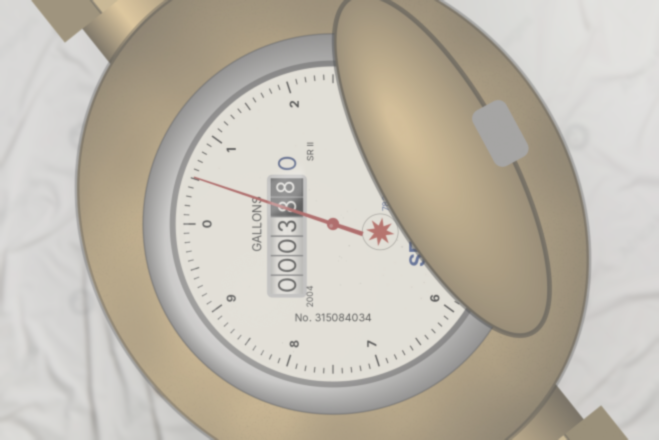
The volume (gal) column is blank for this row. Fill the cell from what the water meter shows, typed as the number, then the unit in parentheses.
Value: 3880.5 (gal)
